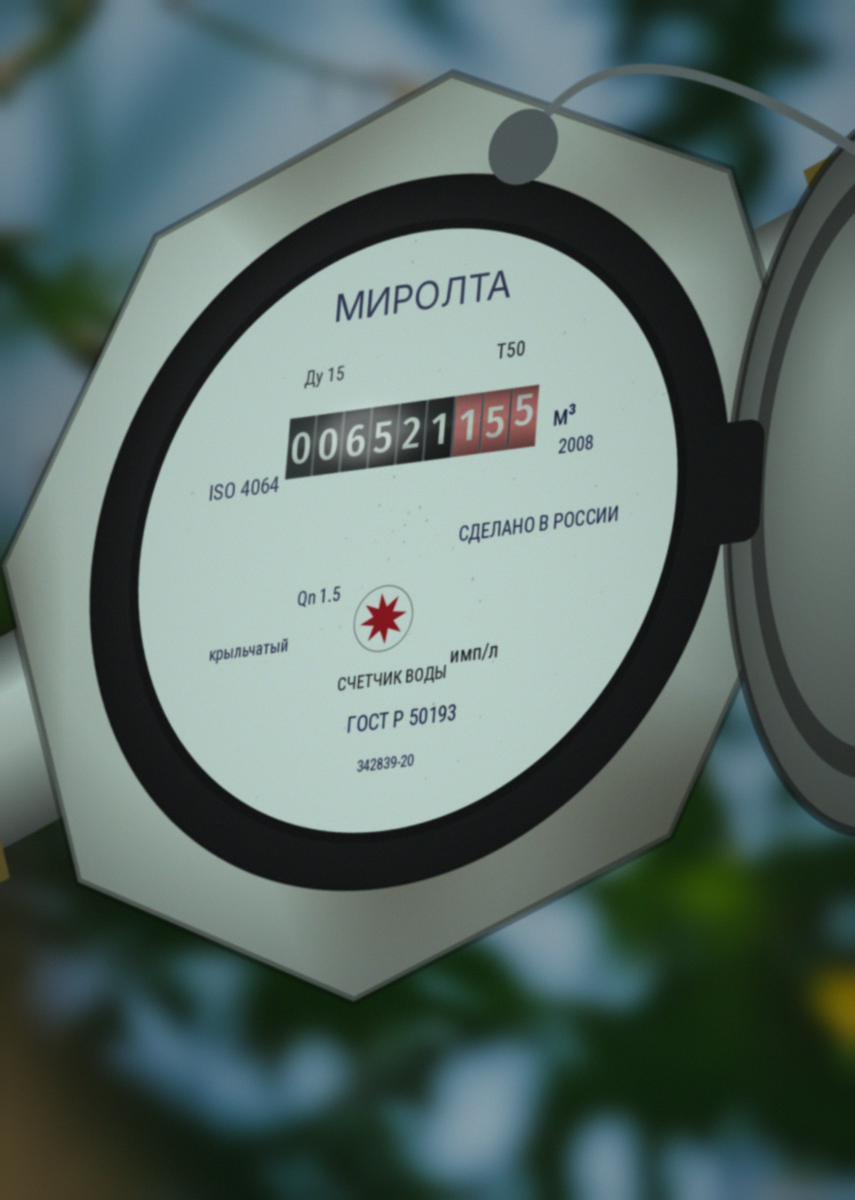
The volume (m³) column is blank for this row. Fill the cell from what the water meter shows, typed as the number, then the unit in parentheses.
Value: 6521.155 (m³)
